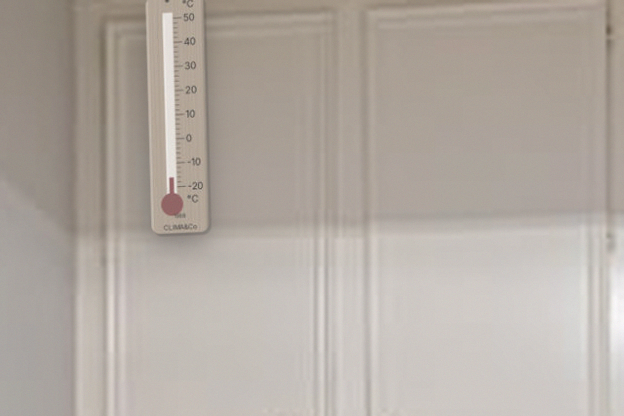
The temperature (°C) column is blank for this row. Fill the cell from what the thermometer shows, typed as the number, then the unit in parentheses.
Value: -16 (°C)
